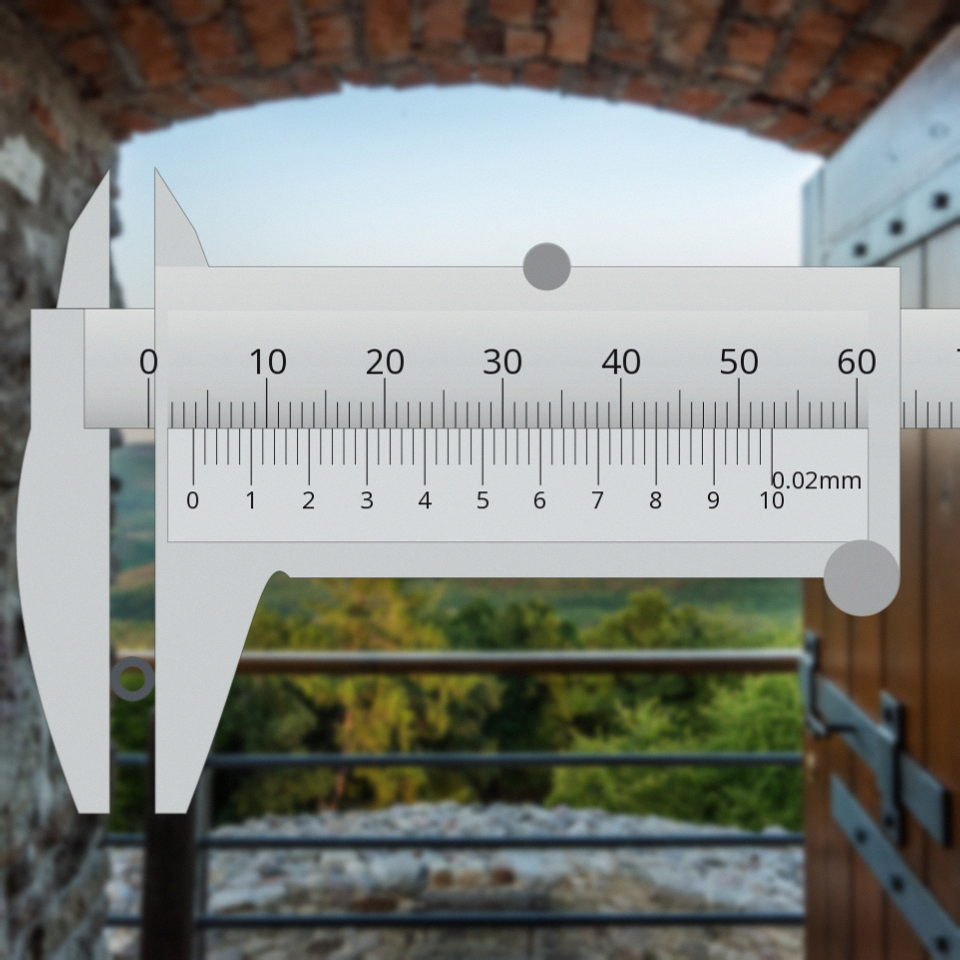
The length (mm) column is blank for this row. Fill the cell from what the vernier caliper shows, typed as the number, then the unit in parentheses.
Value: 3.8 (mm)
